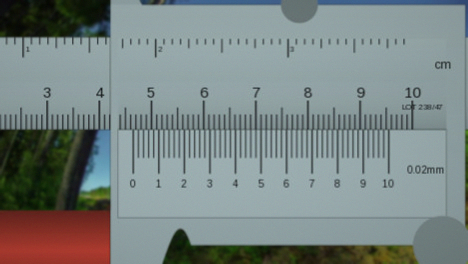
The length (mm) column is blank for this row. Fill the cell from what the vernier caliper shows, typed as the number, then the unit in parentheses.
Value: 46.5 (mm)
